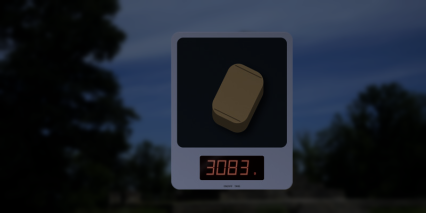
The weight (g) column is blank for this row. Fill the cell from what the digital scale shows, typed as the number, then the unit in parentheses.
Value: 3083 (g)
